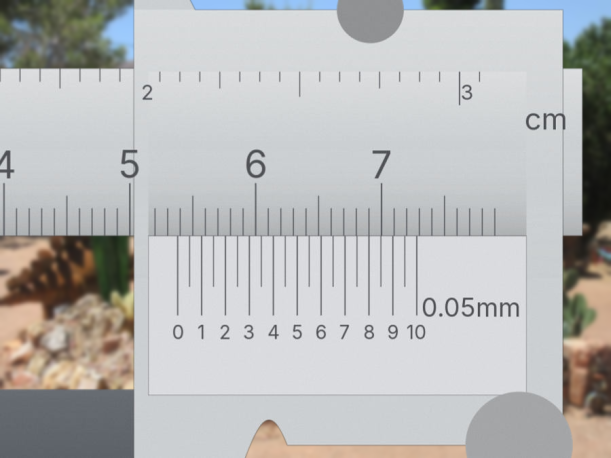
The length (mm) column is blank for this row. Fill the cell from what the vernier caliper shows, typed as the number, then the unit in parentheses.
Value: 53.8 (mm)
